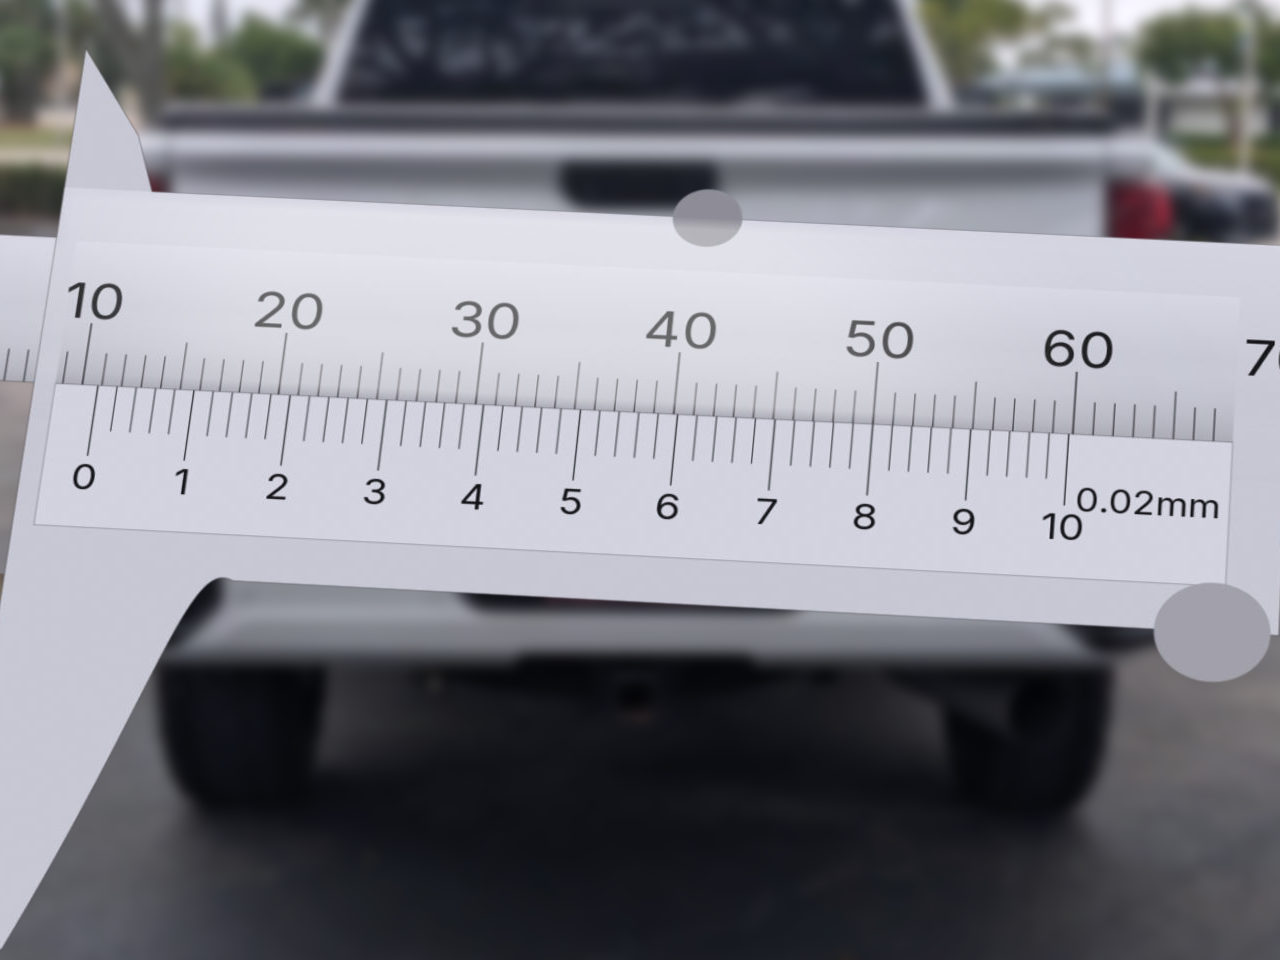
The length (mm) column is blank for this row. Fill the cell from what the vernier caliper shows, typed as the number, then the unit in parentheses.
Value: 10.8 (mm)
